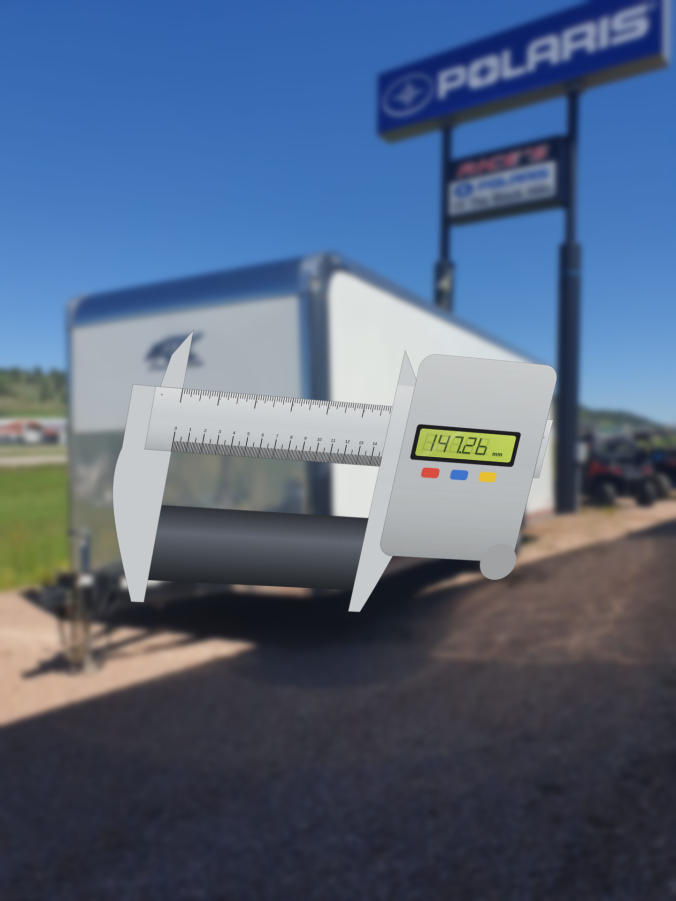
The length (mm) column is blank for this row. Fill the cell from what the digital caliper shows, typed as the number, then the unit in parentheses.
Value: 147.26 (mm)
